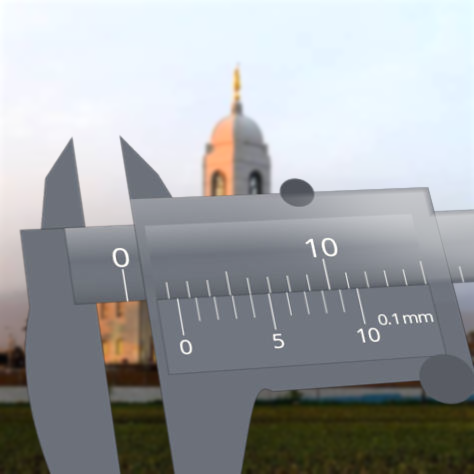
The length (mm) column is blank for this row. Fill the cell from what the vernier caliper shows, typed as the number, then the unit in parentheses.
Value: 2.4 (mm)
